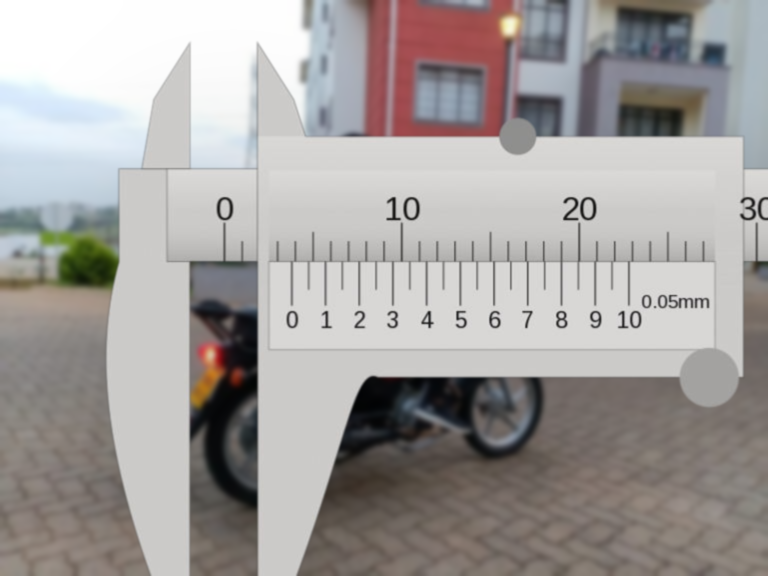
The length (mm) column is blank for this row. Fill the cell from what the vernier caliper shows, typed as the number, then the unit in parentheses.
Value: 3.8 (mm)
